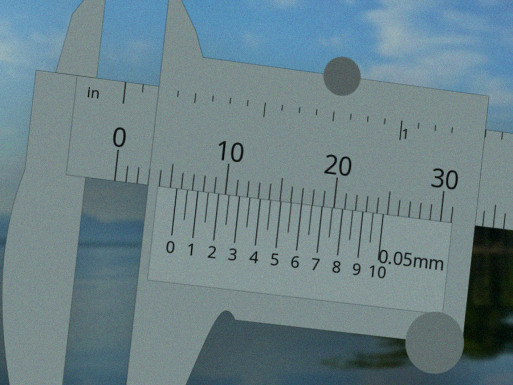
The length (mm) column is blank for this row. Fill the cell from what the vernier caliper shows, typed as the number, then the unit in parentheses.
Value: 5.6 (mm)
